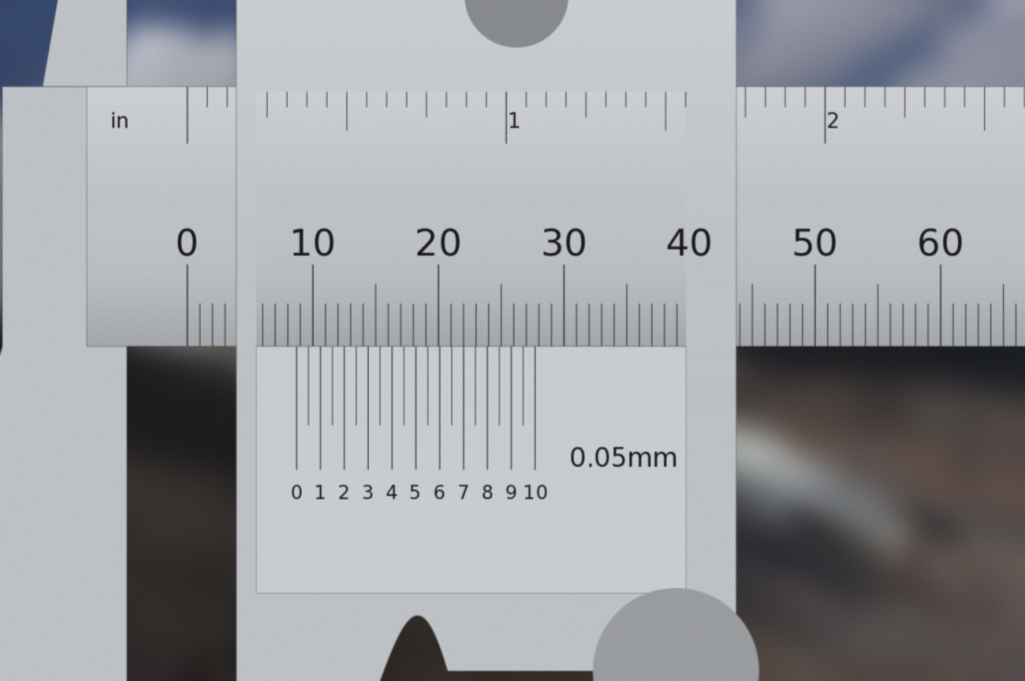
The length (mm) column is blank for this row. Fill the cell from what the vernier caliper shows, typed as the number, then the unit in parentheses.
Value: 8.7 (mm)
